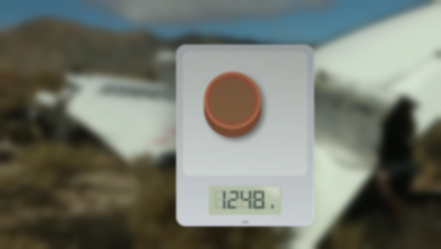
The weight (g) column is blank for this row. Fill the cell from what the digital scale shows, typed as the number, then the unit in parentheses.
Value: 1248 (g)
